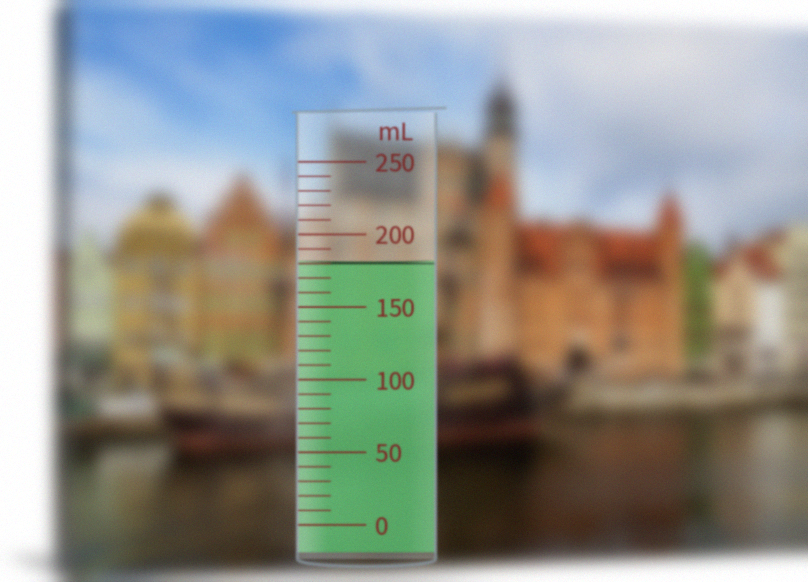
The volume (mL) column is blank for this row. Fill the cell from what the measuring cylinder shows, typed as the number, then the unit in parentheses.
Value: 180 (mL)
